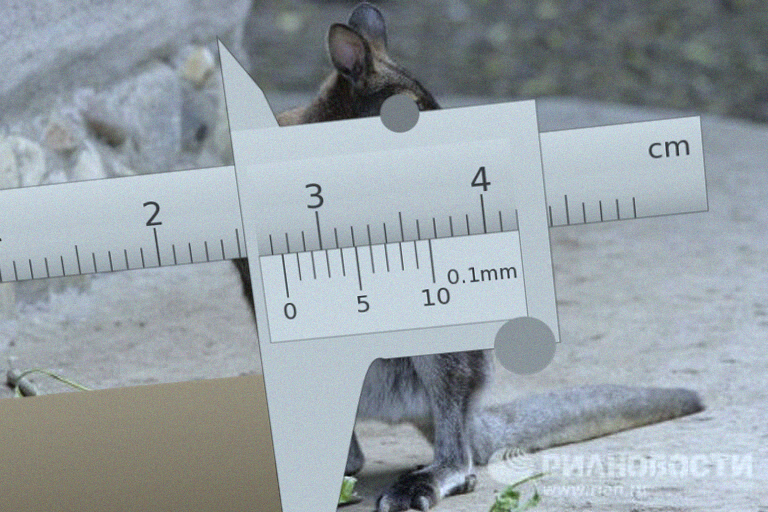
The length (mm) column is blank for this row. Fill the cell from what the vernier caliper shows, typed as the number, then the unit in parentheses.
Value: 27.6 (mm)
